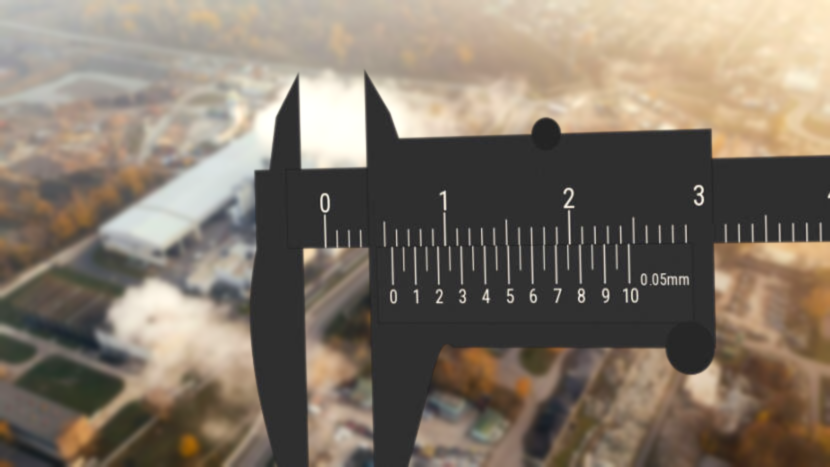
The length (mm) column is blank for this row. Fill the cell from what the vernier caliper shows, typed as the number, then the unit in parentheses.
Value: 5.6 (mm)
